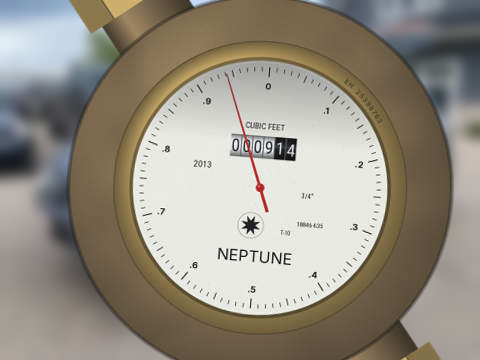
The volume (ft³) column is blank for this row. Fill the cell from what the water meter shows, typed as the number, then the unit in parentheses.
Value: 913.94 (ft³)
